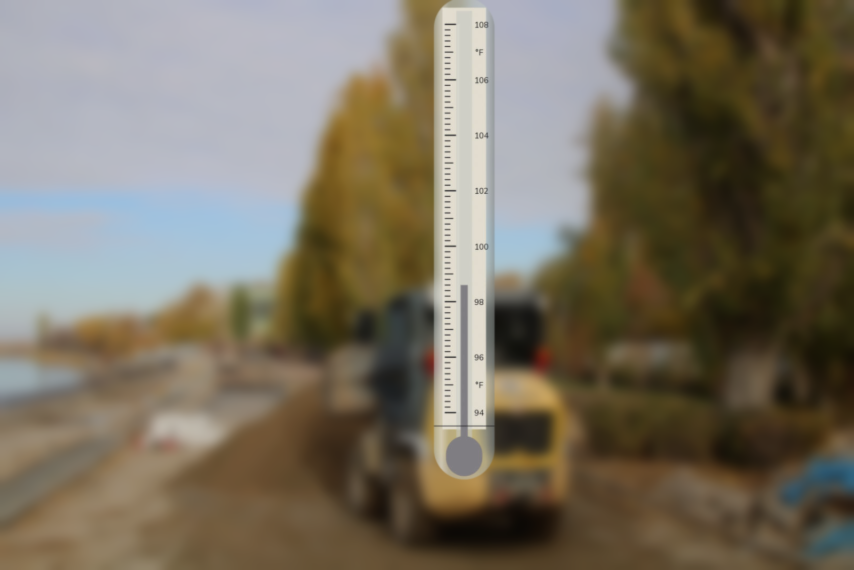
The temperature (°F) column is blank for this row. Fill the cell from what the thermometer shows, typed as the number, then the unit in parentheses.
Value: 98.6 (°F)
